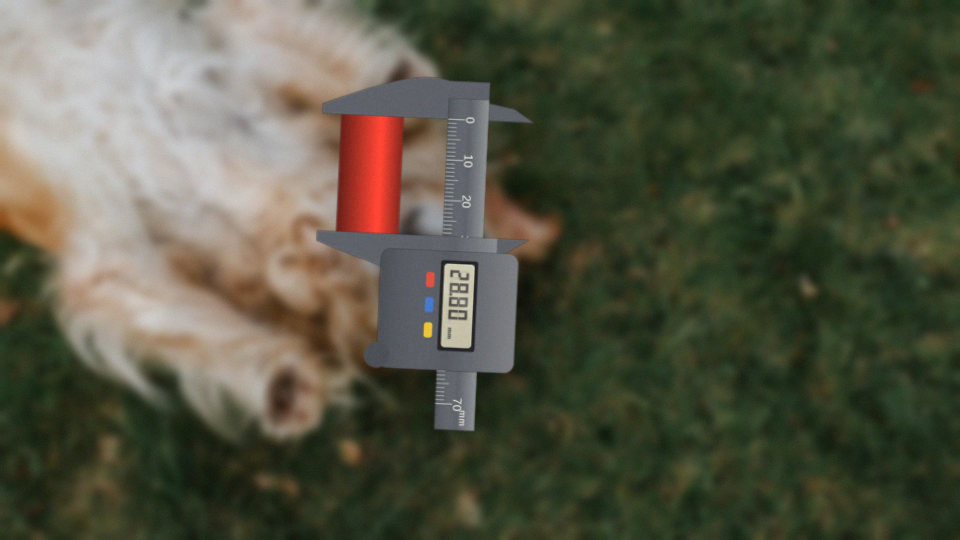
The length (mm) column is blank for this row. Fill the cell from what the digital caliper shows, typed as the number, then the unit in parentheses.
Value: 28.80 (mm)
